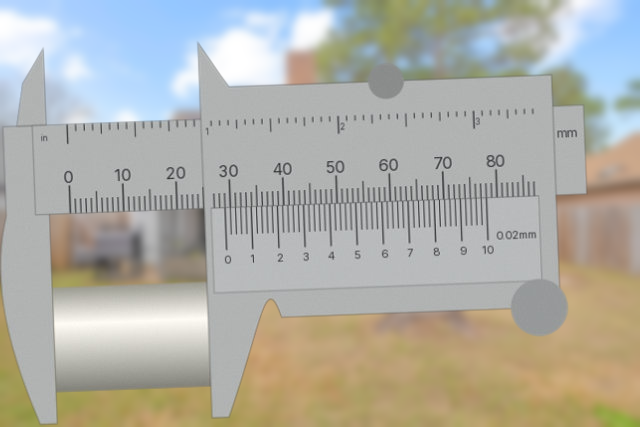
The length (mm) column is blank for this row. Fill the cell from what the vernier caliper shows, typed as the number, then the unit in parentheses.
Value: 29.0 (mm)
